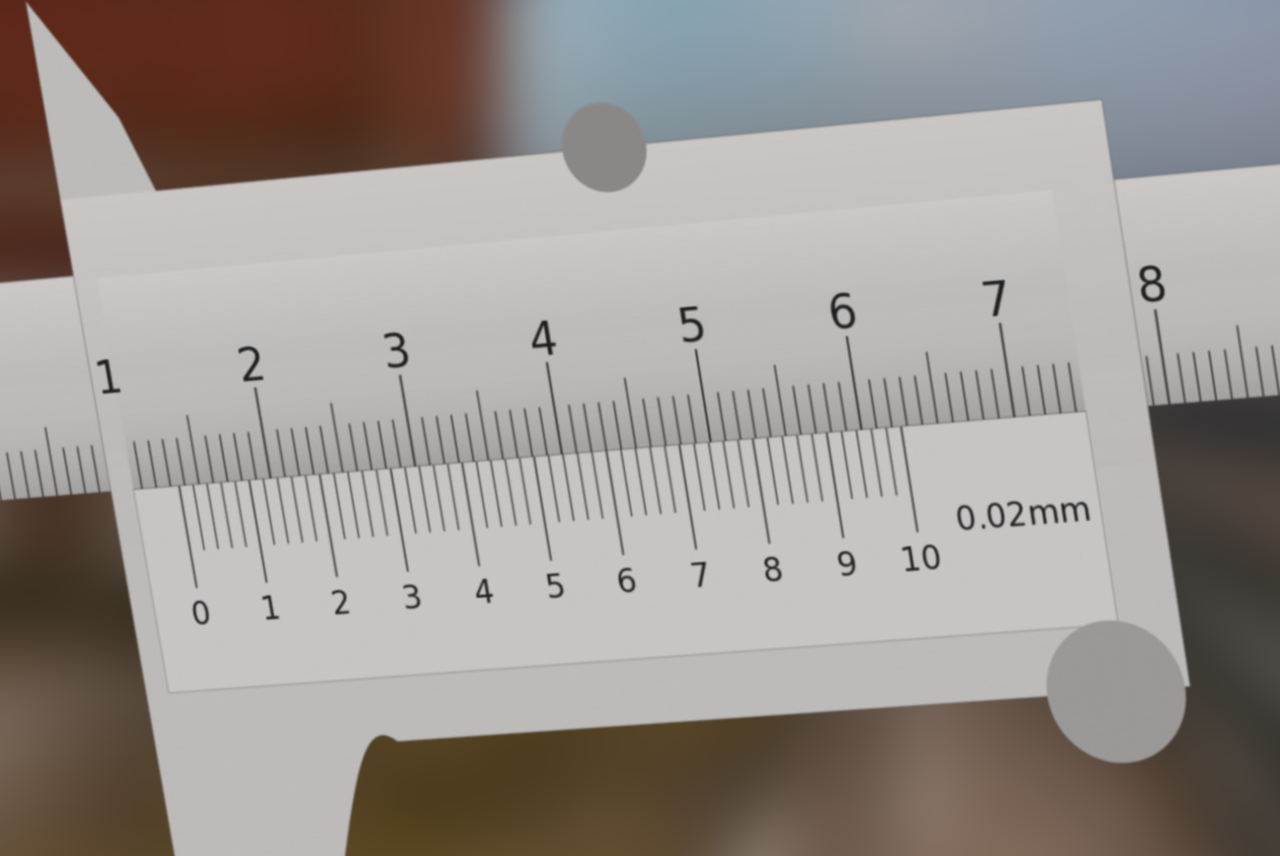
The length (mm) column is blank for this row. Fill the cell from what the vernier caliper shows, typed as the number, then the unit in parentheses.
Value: 13.6 (mm)
